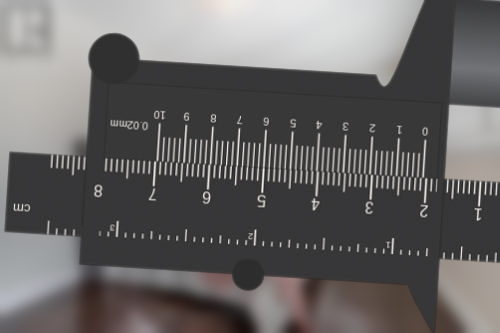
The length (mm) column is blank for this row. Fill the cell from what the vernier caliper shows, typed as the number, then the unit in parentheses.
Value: 20.6 (mm)
